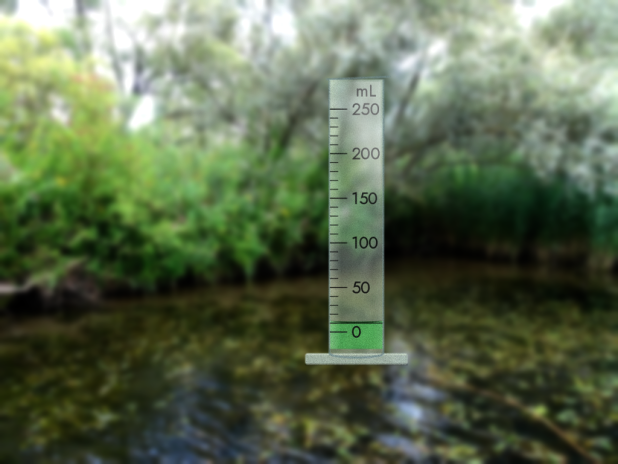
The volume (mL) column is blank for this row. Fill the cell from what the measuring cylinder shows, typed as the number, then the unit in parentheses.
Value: 10 (mL)
